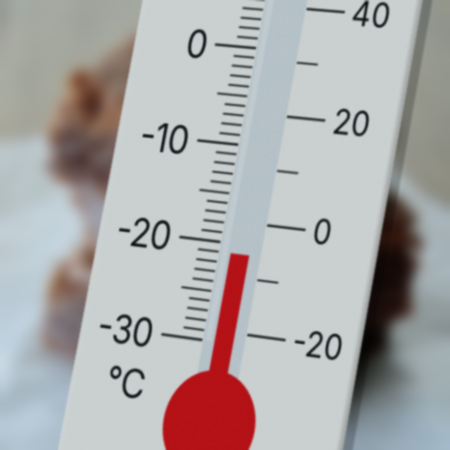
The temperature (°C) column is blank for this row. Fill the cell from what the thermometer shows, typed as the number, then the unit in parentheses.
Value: -21 (°C)
